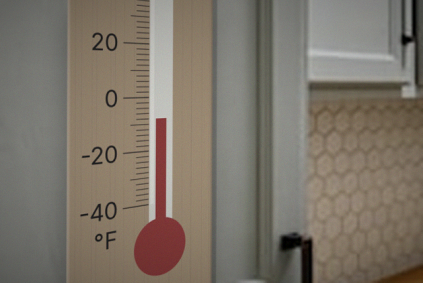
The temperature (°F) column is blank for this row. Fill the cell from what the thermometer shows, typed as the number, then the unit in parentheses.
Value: -8 (°F)
